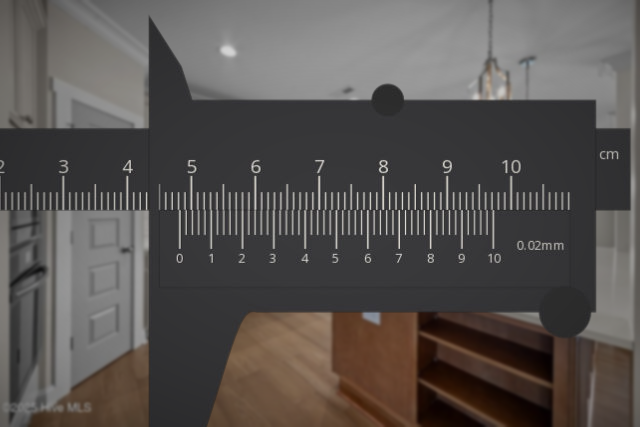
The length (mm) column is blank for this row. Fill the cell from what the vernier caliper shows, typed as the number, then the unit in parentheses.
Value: 48.2 (mm)
